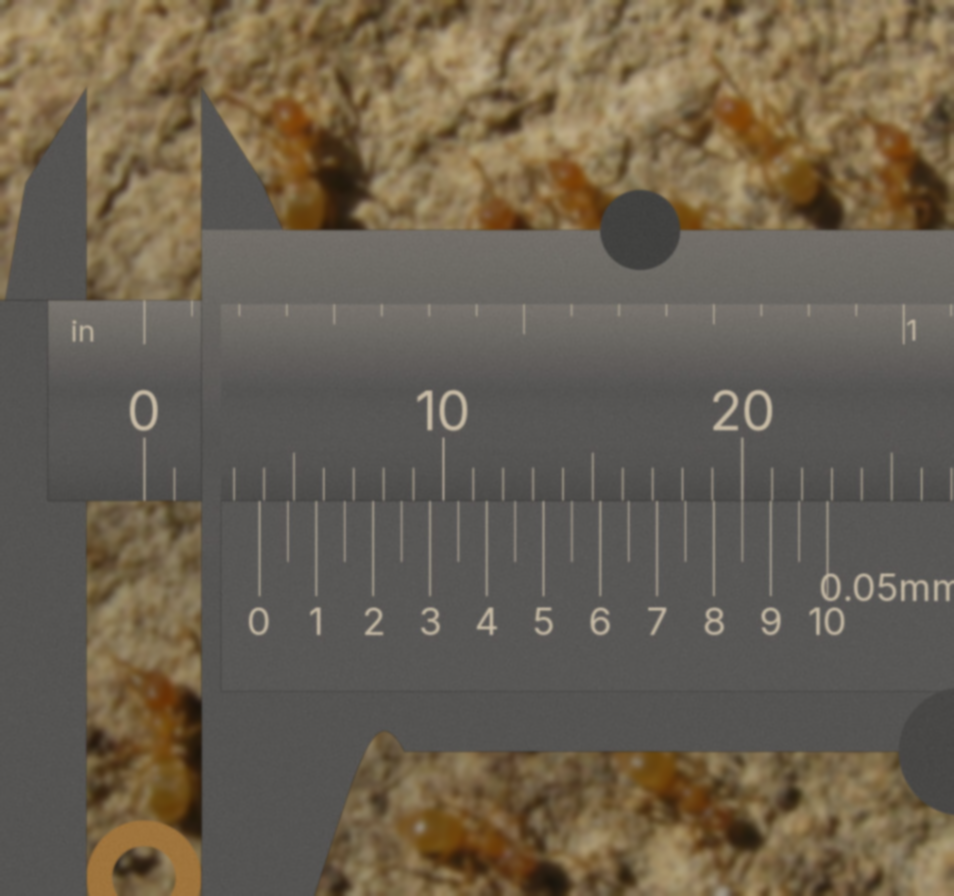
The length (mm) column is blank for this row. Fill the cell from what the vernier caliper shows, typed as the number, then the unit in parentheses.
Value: 3.85 (mm)
